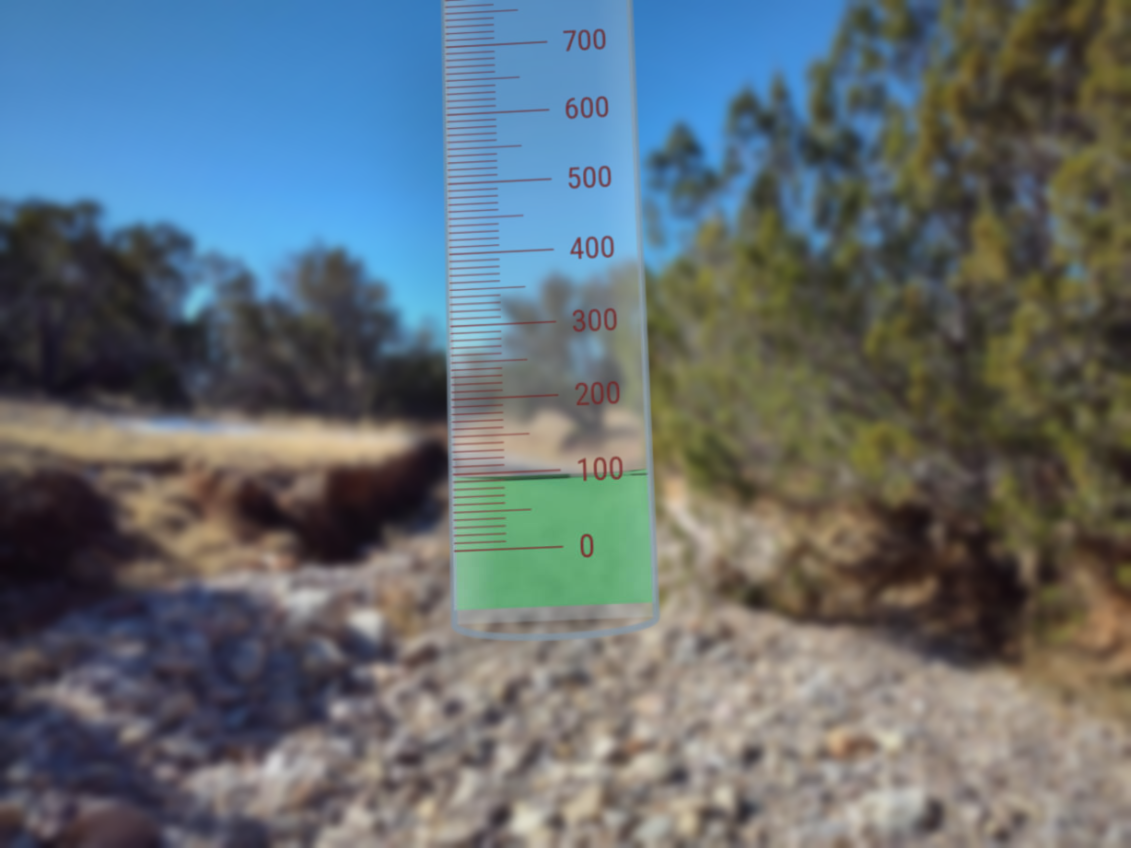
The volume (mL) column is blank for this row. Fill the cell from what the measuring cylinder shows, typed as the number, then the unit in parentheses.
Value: 90 (mL)
